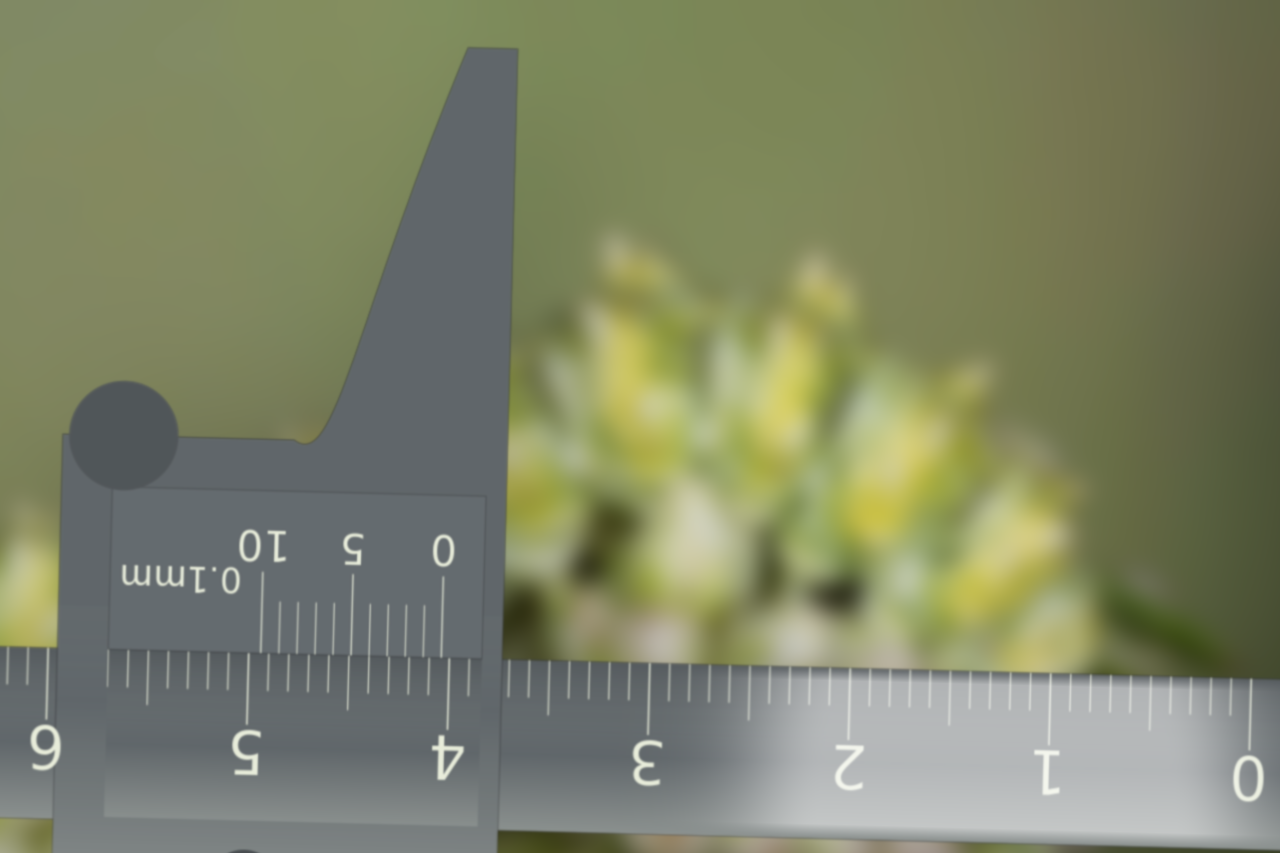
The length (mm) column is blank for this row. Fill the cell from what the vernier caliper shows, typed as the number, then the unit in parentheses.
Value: 40.4 (mm)
